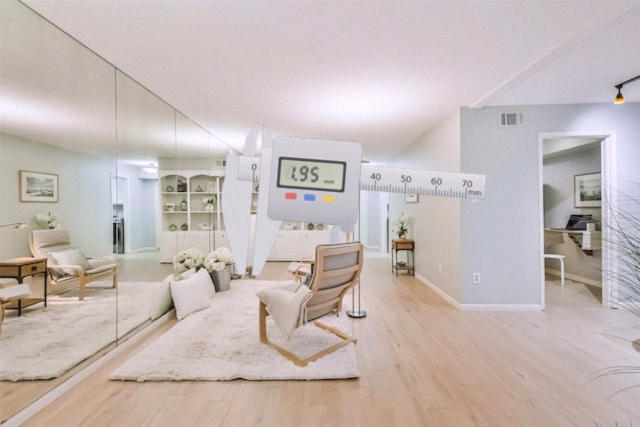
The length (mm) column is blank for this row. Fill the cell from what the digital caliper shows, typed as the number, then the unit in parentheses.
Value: 1.95 (mm)
